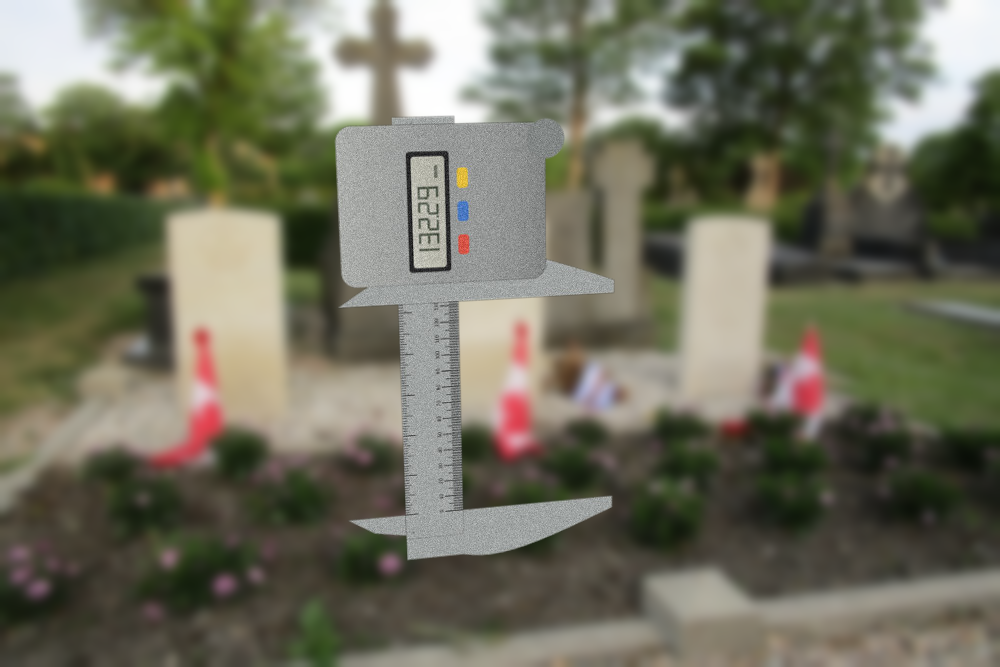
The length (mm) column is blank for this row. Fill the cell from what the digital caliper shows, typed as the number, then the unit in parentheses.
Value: 132.29 (mm)
